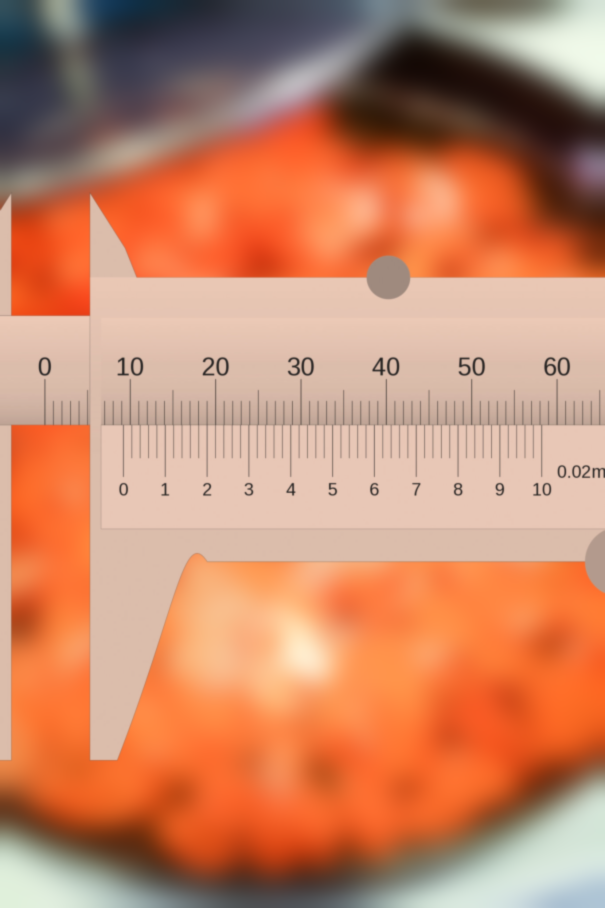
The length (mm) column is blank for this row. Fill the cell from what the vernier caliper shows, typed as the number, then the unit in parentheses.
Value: 9.2 (mm)
